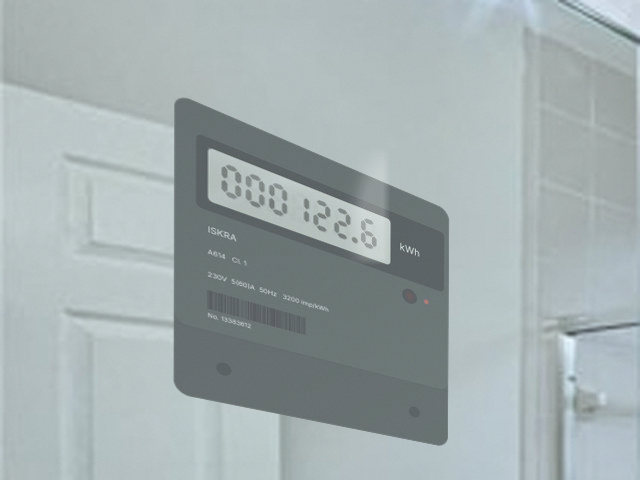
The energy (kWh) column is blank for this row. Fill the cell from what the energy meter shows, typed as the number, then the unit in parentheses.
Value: 122.6 (kWh)
